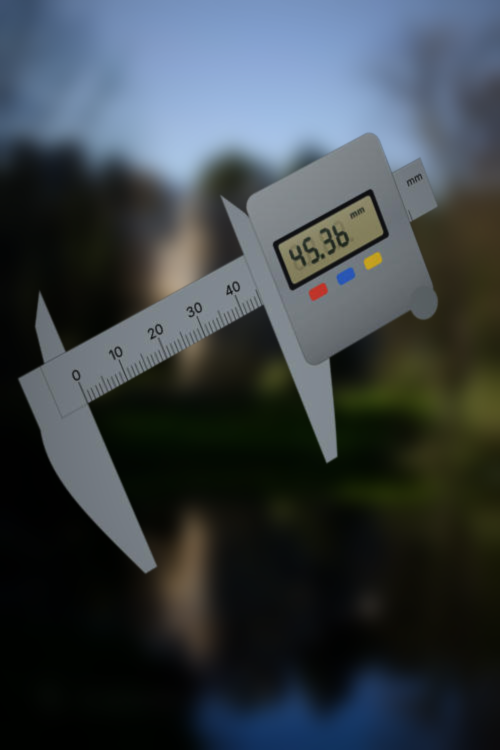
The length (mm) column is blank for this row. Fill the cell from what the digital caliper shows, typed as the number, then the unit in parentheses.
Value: 45.36 (mm)
